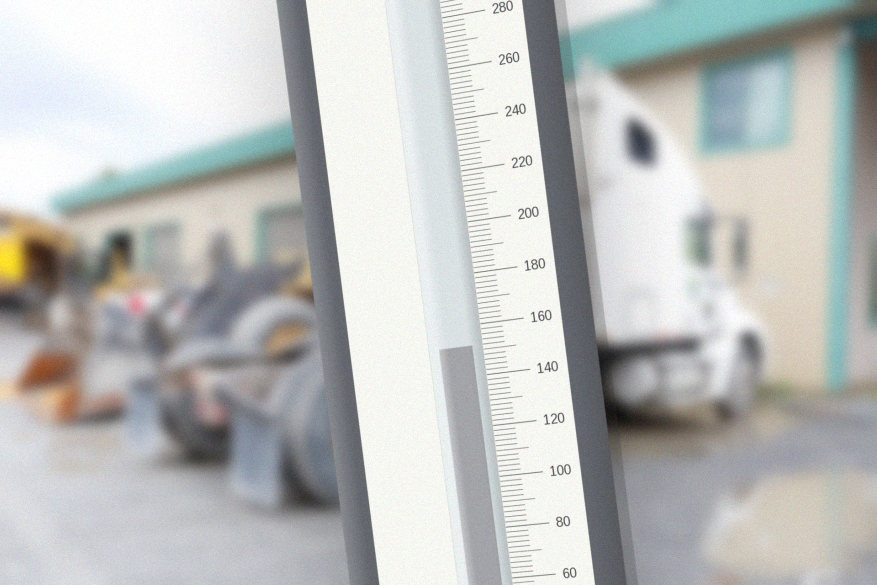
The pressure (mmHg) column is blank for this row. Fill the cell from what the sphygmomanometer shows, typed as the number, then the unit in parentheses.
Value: 152 (mmHg)
